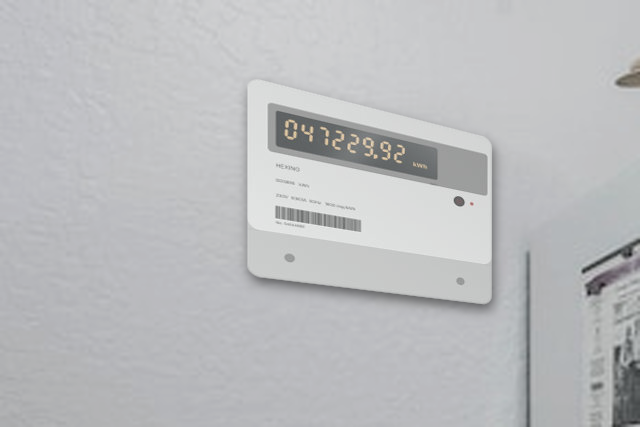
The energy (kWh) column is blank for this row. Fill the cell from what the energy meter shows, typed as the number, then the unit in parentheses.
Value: 47229.92 (kWh)
